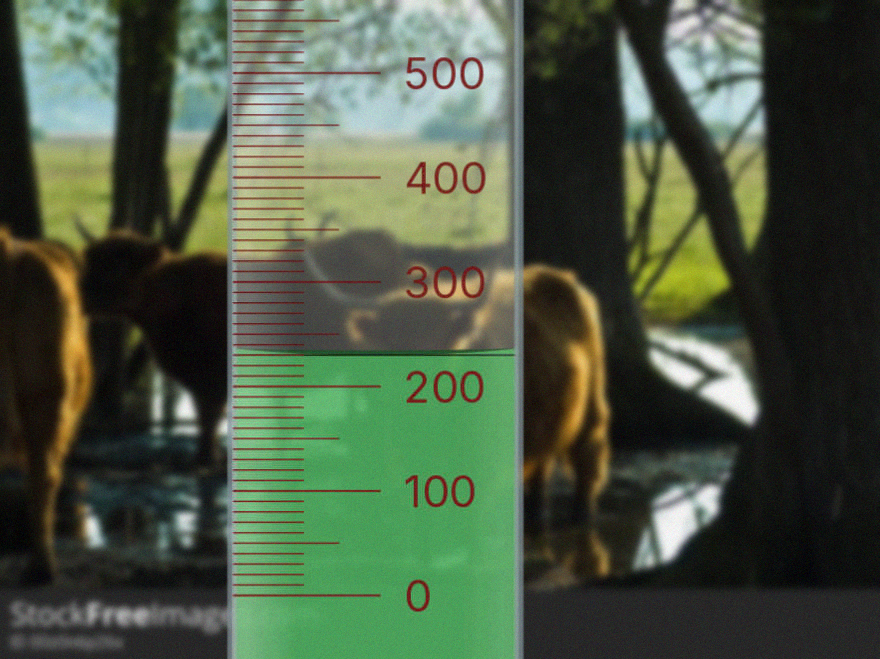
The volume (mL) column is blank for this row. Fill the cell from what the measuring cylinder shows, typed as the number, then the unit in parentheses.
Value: 230 (mL)
